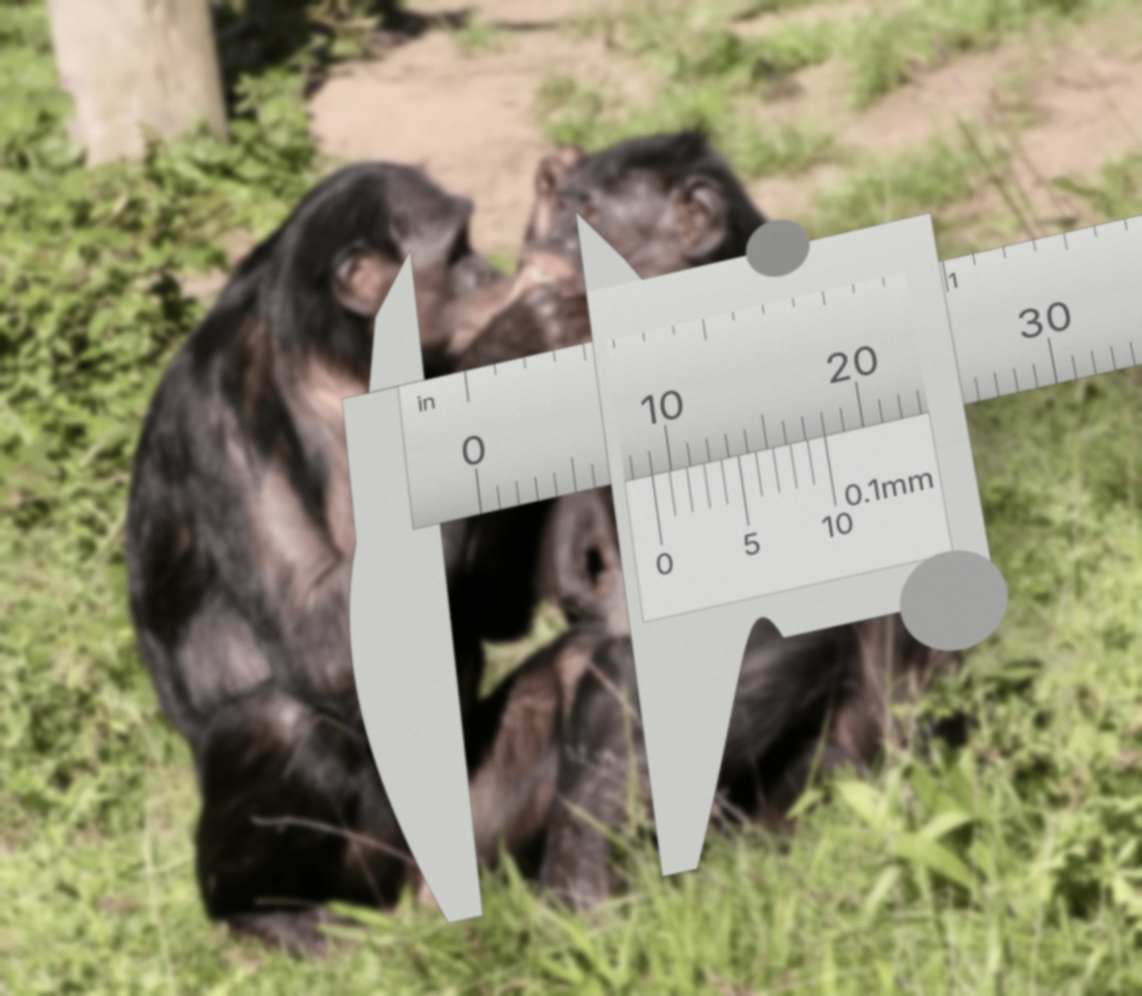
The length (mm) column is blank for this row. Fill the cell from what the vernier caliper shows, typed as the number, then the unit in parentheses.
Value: 9.0 (mm)
